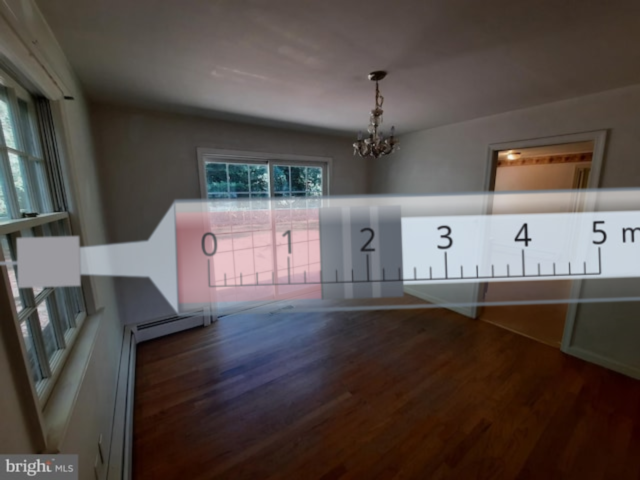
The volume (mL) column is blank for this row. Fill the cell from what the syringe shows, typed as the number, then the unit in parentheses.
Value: 1.4 (mL)
